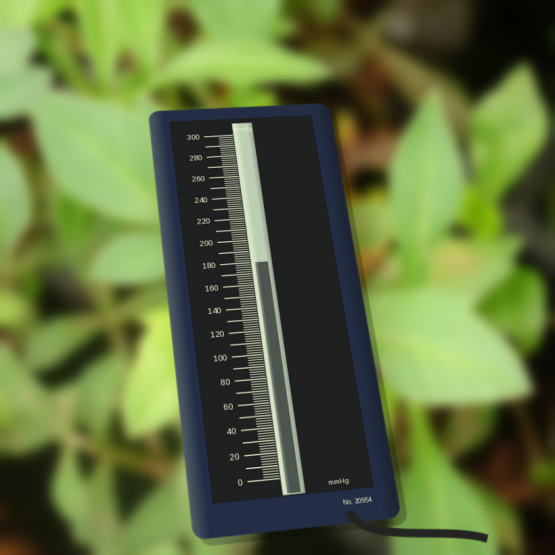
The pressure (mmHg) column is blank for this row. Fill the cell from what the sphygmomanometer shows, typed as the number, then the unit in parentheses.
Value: 180 (mmHg)
